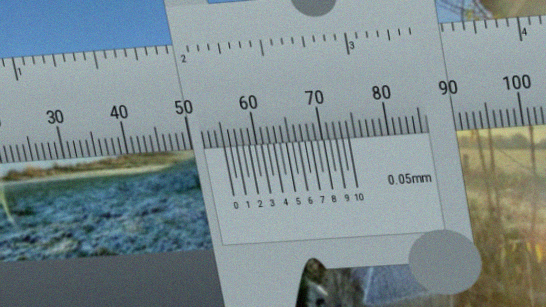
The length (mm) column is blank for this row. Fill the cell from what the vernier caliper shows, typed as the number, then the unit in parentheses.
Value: 55.0 (mm)
